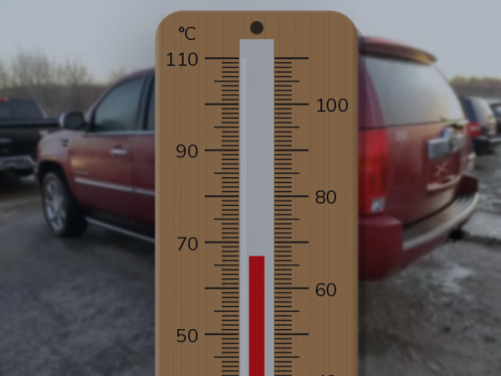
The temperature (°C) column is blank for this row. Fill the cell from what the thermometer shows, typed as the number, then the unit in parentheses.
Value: 67 (°C)
